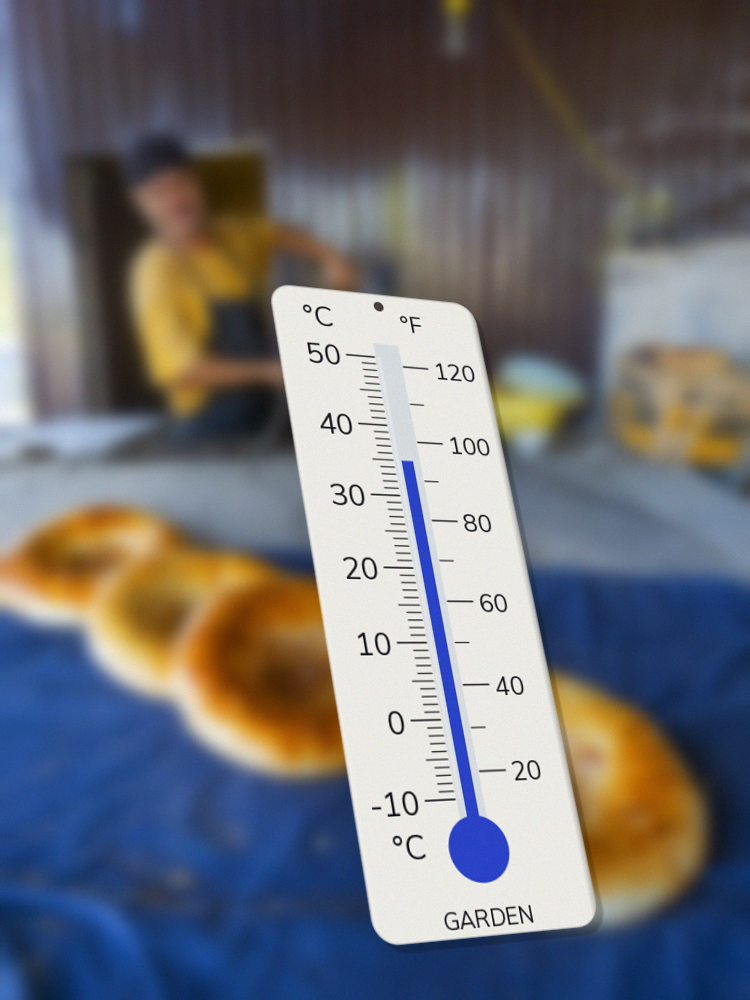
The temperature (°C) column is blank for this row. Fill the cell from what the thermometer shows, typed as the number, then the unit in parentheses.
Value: 35 (°C)
